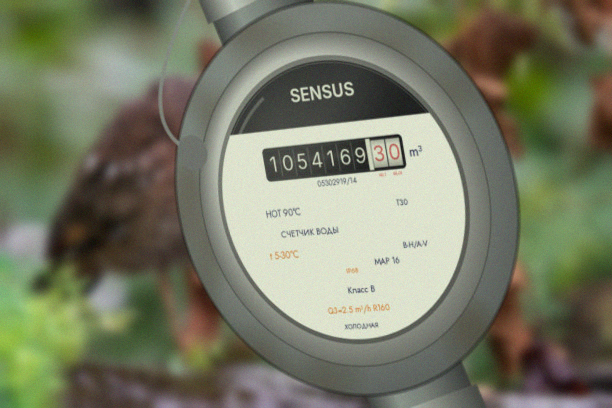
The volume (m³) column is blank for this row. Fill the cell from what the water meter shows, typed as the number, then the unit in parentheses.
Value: 1054169.30 (m³)
